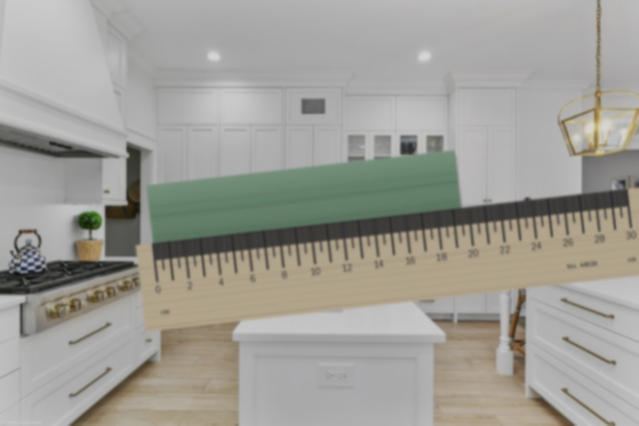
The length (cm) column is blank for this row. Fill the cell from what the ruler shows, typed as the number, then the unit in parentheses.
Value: 19.5 (cm)
